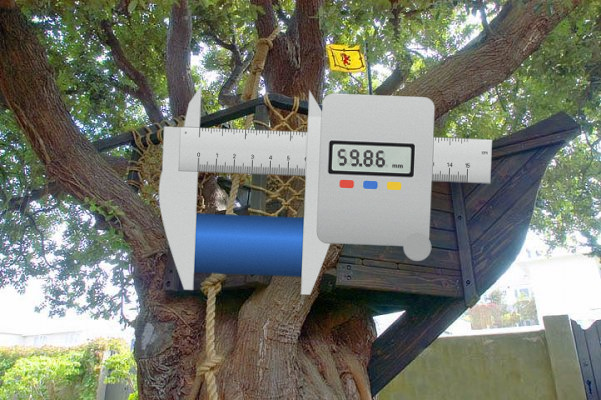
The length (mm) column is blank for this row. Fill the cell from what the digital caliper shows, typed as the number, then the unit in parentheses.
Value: 59.86 (mm)
